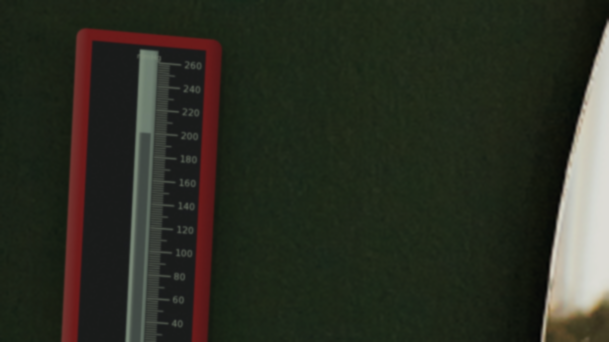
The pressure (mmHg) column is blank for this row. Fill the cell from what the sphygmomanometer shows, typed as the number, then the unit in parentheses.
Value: 200 (mmHg)
